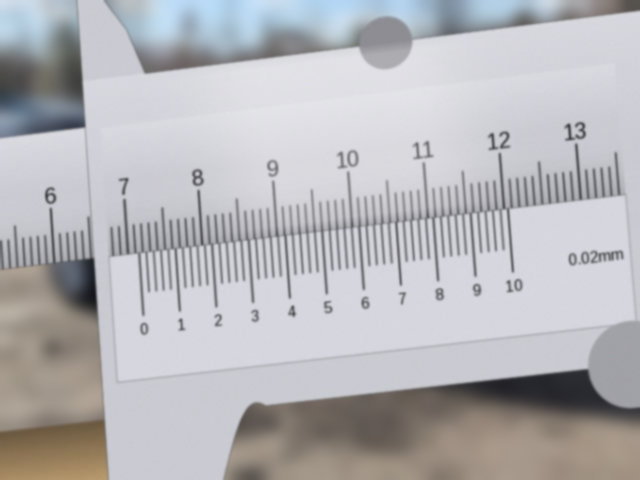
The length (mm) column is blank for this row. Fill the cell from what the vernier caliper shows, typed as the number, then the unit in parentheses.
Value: 71.5 (mm)
